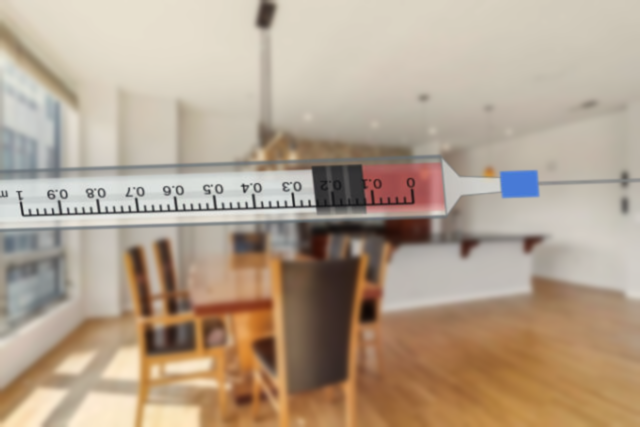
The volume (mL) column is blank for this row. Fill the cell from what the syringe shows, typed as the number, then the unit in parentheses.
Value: 0.12 (mL)
